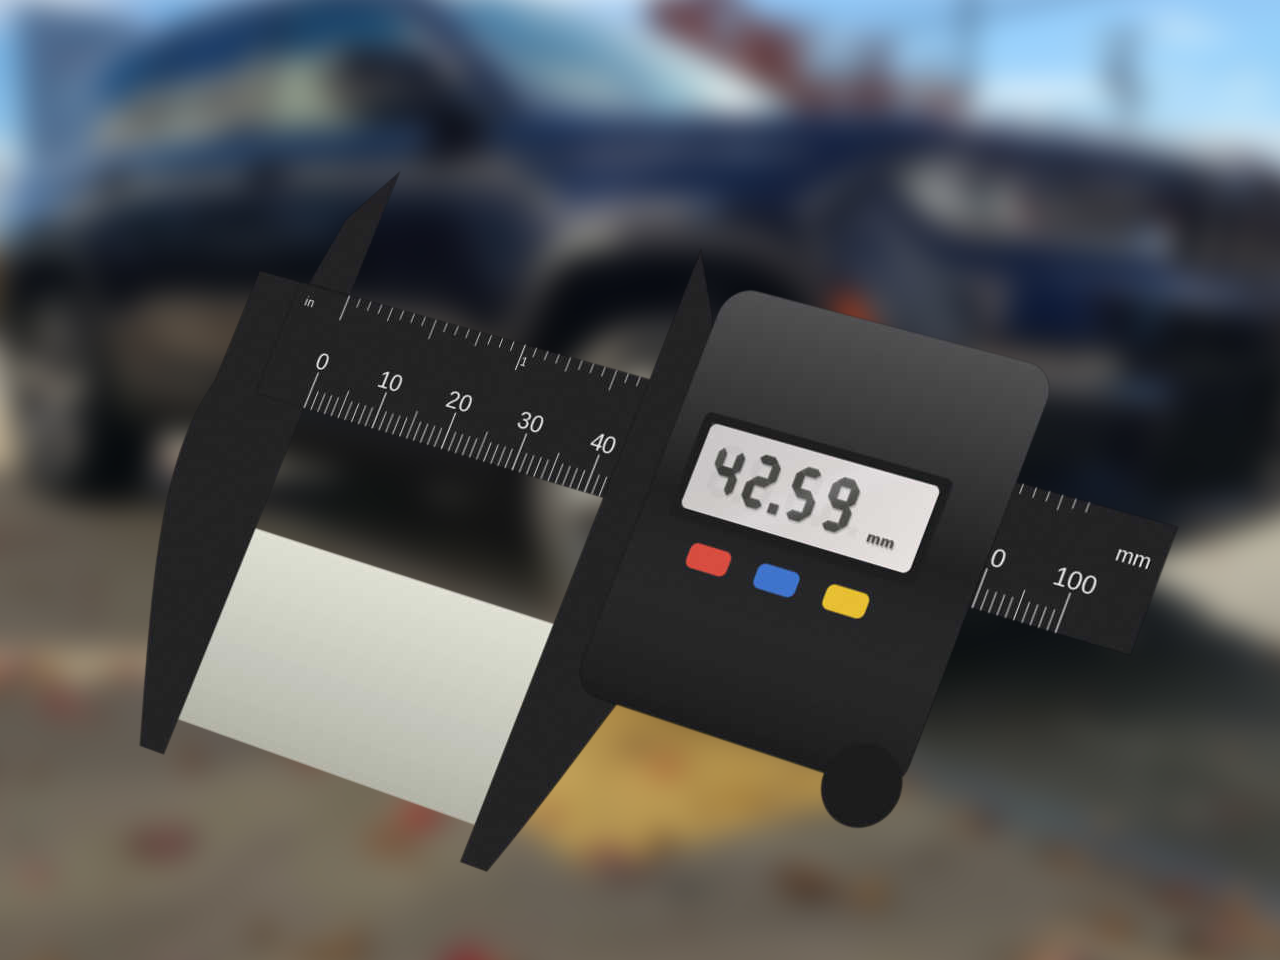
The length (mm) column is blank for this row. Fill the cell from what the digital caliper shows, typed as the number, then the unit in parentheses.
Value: 42.59 (mm)
